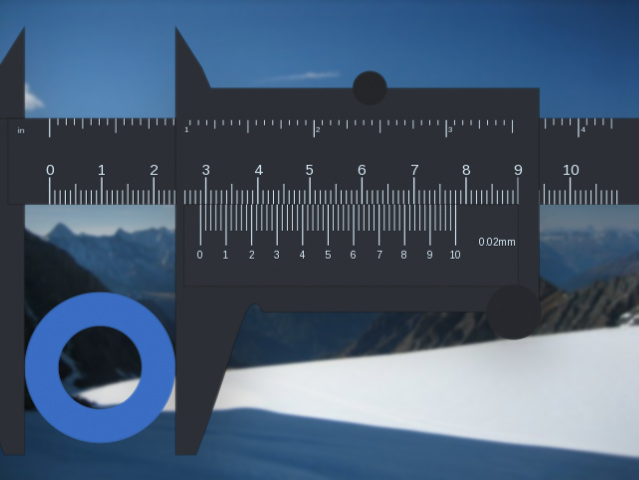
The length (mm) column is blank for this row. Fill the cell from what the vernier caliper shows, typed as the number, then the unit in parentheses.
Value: 29.0 (mm)
